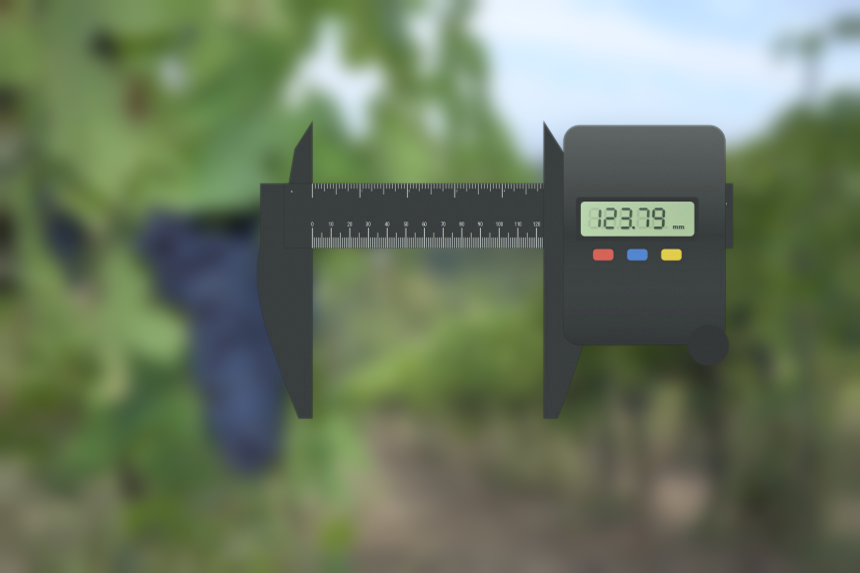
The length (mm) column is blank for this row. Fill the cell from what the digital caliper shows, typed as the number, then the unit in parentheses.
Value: 123.79 (mm)
